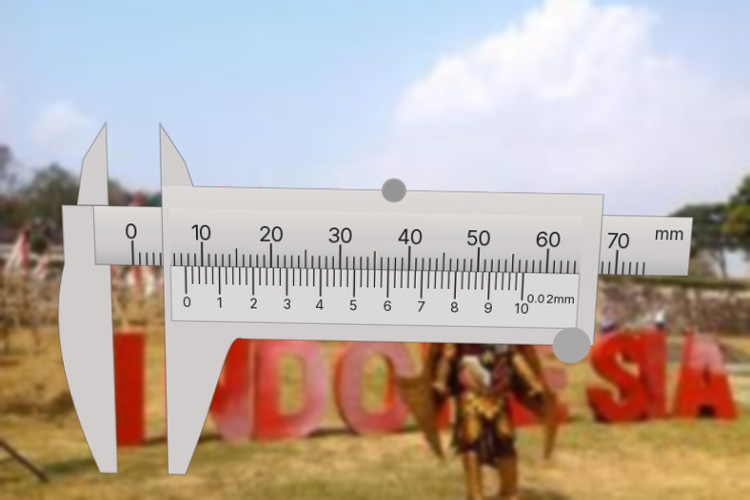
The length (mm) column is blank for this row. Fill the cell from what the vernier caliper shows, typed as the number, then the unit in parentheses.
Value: 7.6 (mm)
